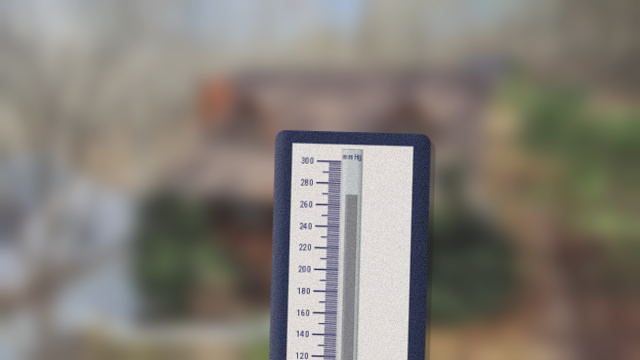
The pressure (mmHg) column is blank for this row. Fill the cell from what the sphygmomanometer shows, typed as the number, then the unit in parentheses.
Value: 270 (mmHg)
